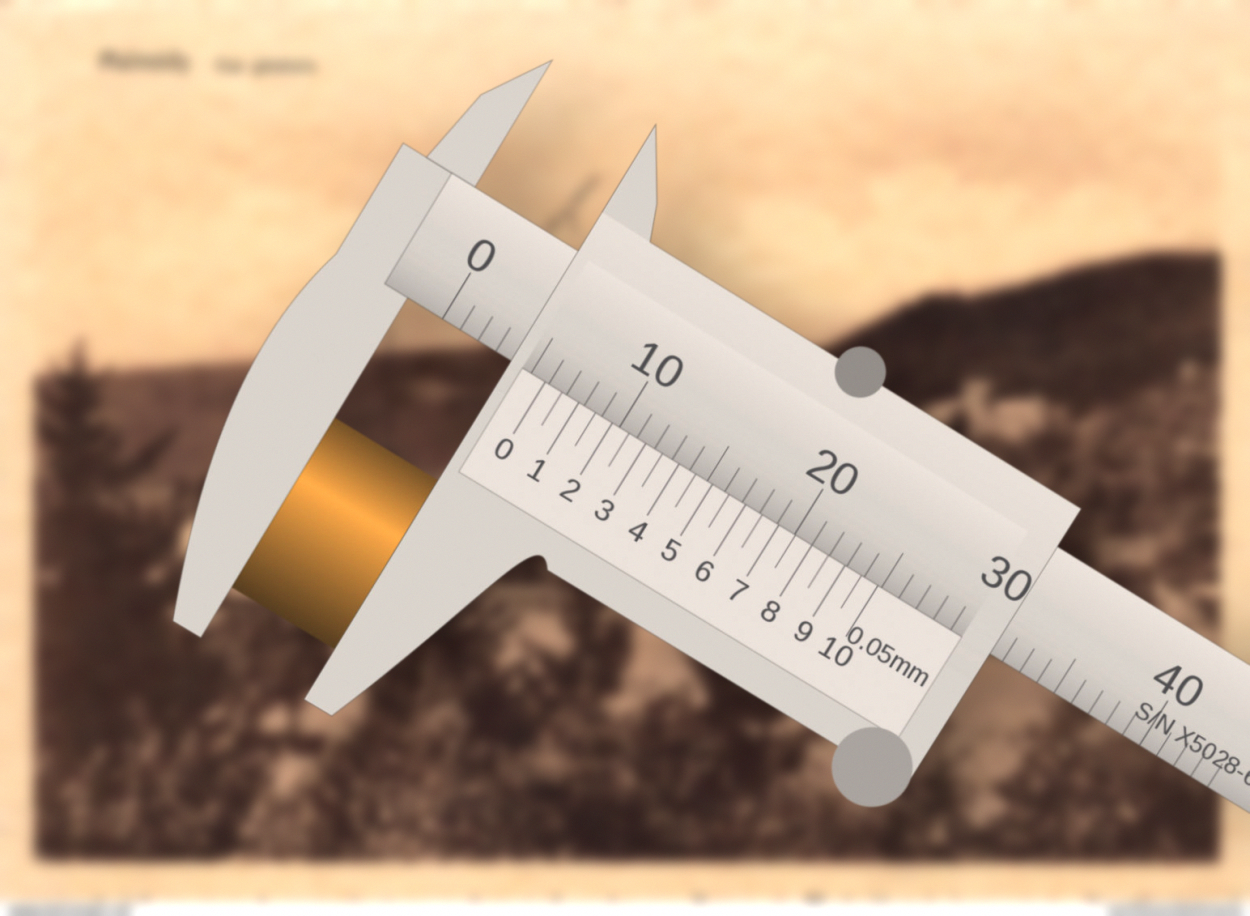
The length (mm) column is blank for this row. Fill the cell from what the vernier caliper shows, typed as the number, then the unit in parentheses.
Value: 5.8 (mm)
